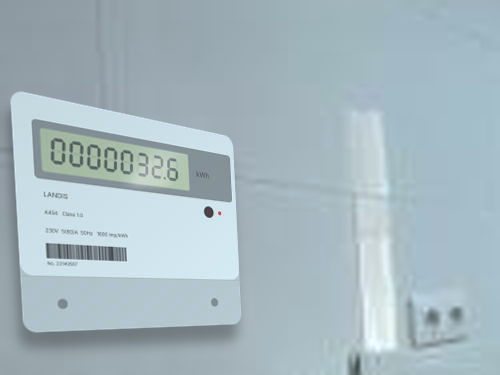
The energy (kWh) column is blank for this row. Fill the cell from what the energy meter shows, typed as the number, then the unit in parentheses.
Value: 32.6 (kWh)
